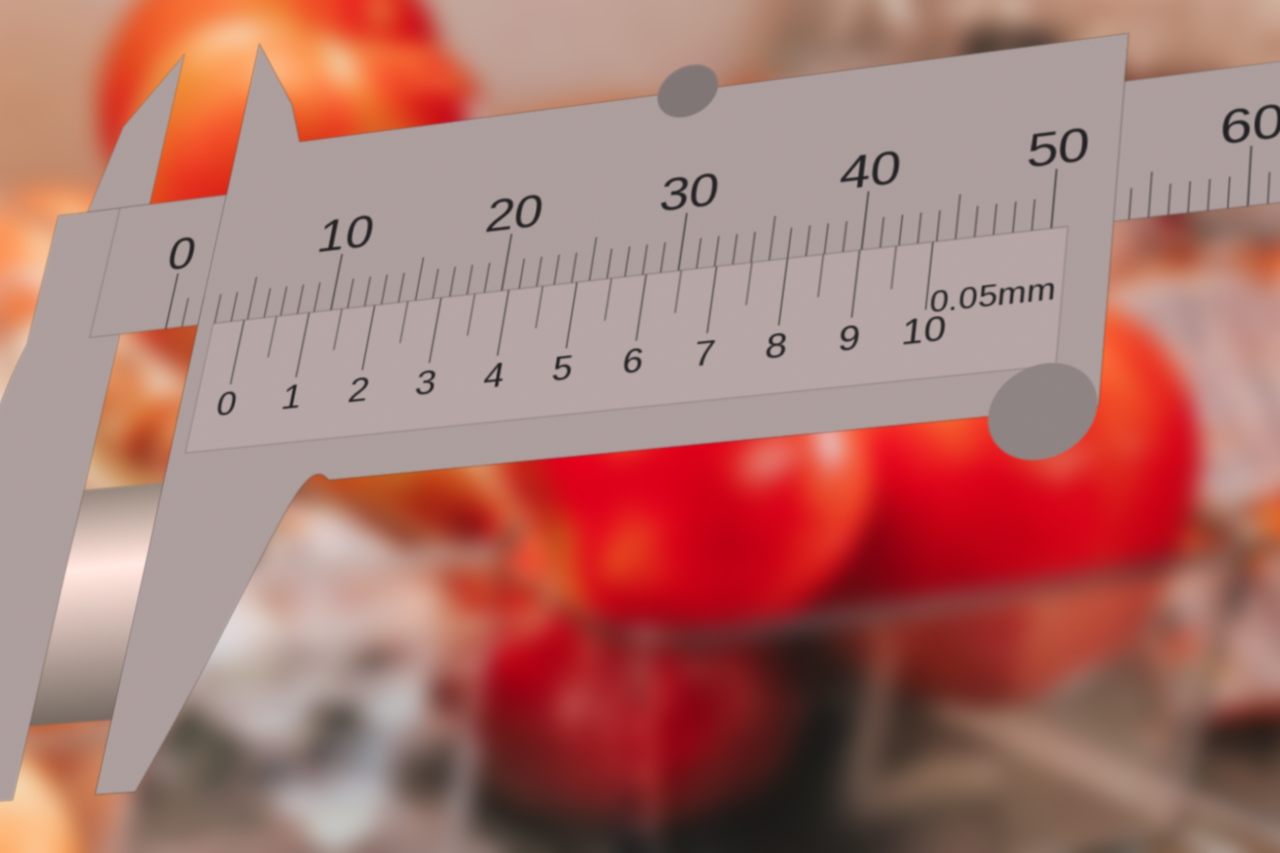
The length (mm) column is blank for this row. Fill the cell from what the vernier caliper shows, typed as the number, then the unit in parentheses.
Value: 4.8 (mm)
